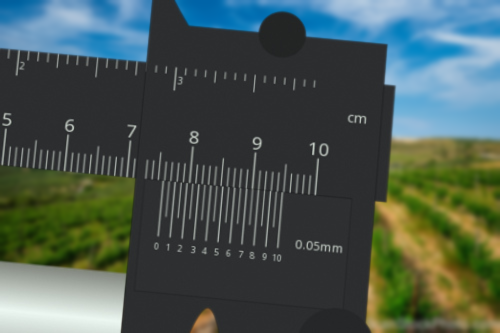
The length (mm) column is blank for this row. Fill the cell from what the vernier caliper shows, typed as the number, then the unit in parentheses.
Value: 75.8 (mm)
